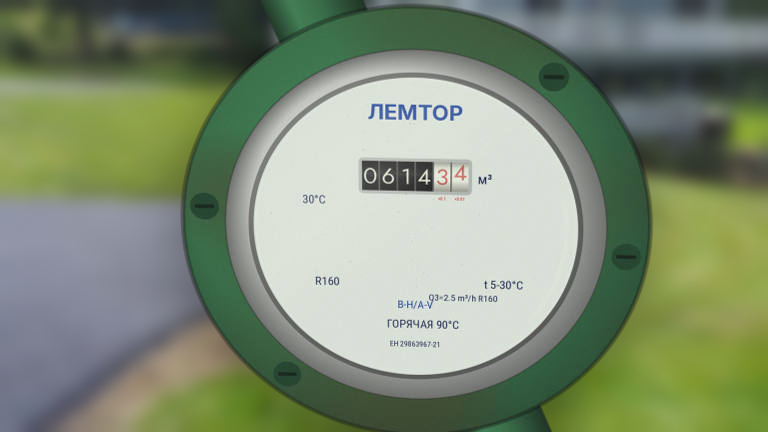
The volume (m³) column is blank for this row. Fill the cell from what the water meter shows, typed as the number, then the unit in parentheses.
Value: 614.34 (m³)
